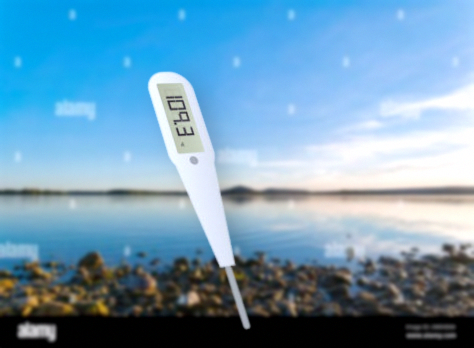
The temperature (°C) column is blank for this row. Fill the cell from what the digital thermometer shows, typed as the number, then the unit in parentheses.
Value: 109.3 (°C)
